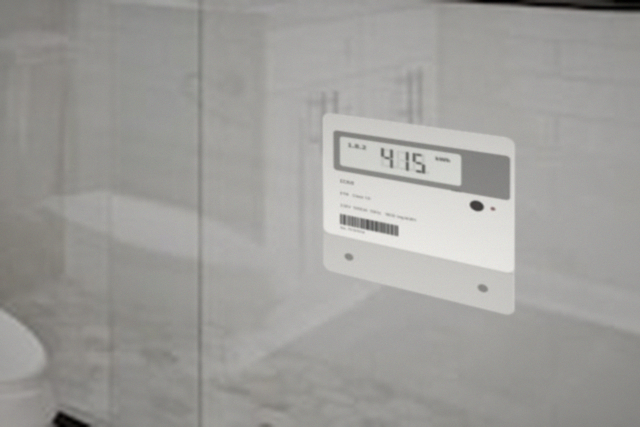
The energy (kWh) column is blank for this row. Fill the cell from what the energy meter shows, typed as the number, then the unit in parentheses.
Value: 415 (kWh)
